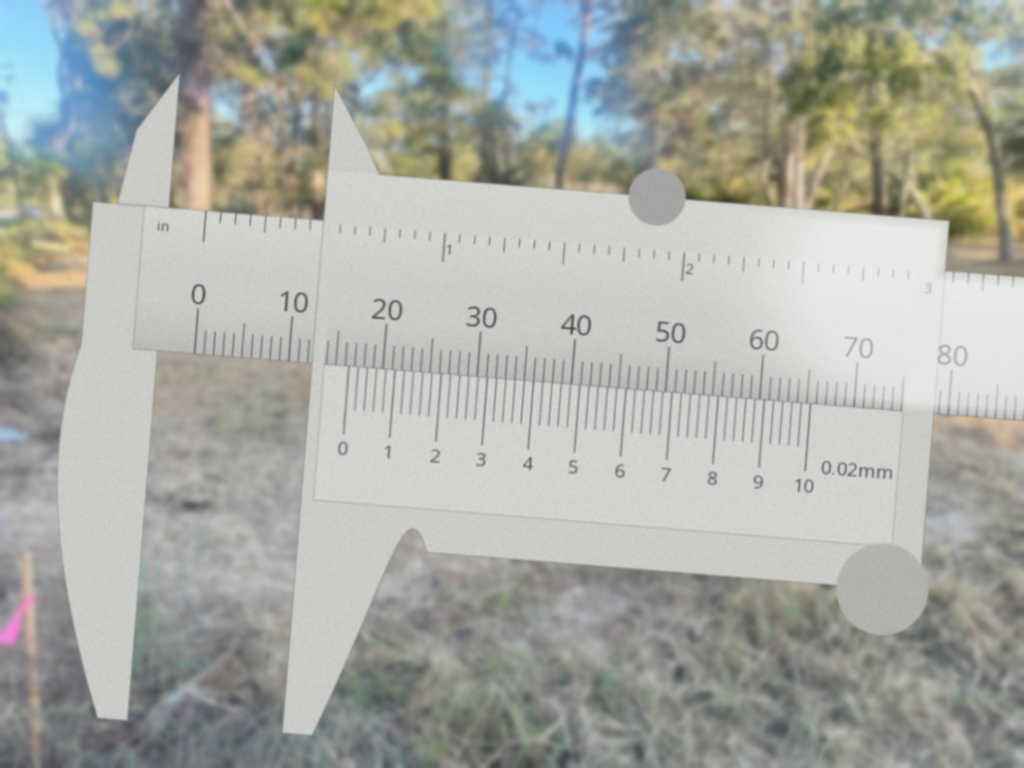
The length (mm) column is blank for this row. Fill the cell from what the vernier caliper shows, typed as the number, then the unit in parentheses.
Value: 16.4 (mm)
